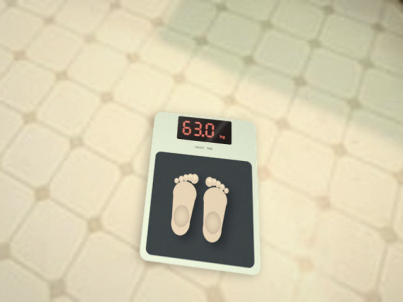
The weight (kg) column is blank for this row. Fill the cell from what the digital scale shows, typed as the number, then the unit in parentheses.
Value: 63.0 (kg)
